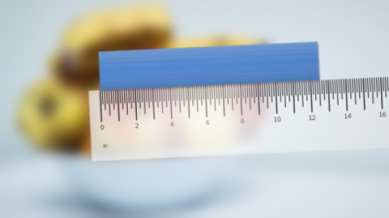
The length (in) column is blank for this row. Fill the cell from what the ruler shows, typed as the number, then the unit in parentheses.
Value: 12.5 (in)
